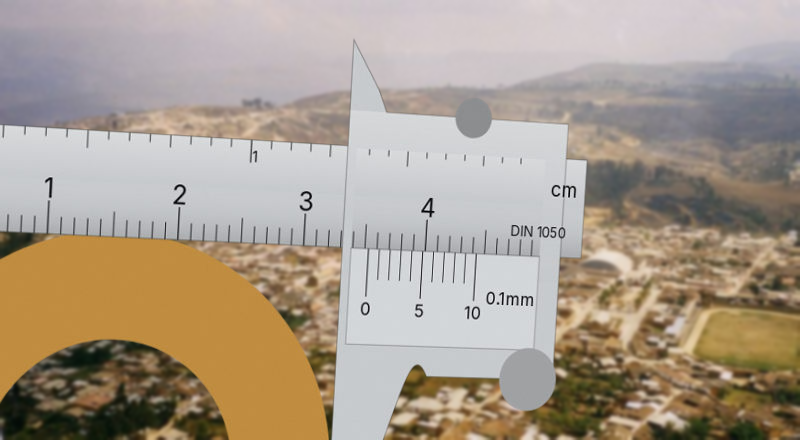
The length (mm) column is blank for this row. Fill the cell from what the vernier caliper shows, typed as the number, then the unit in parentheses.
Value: 35.3 (mm)
